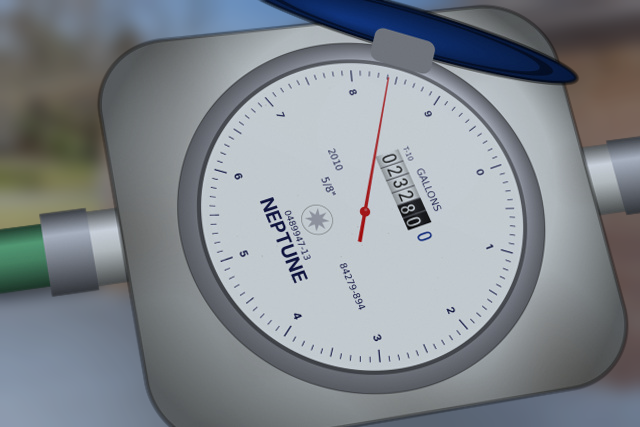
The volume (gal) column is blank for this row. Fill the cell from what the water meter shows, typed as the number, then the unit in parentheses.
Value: 232798.4 (gal)
